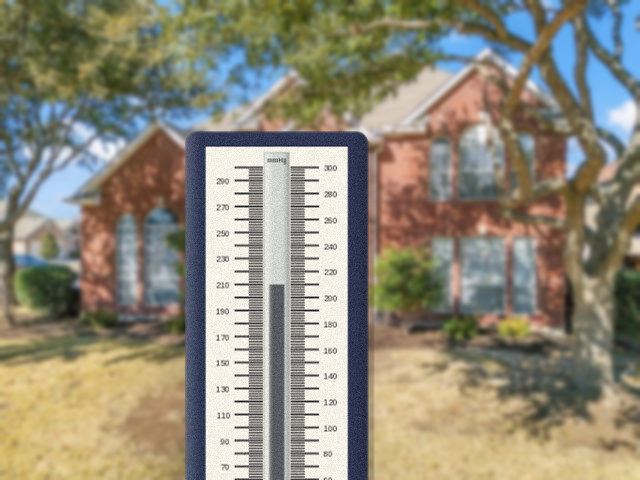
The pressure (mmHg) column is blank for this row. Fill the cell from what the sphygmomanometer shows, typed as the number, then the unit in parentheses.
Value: 210 (mmHg)
